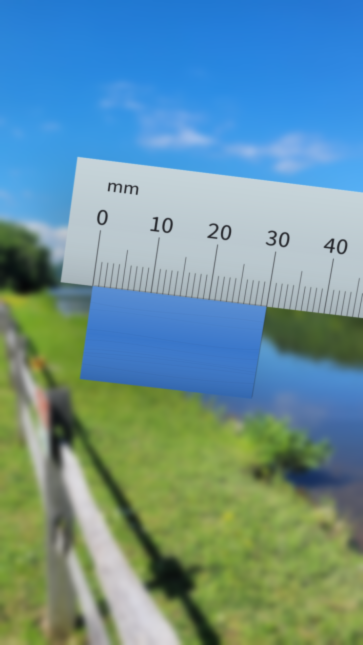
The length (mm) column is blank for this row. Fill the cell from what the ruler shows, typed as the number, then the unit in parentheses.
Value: 30 (mm)
